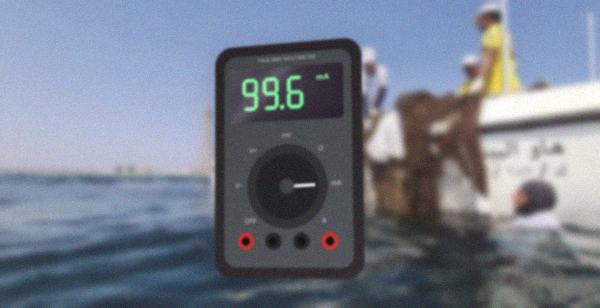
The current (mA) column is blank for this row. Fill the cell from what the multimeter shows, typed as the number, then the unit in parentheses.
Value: 99.6 (mA)
